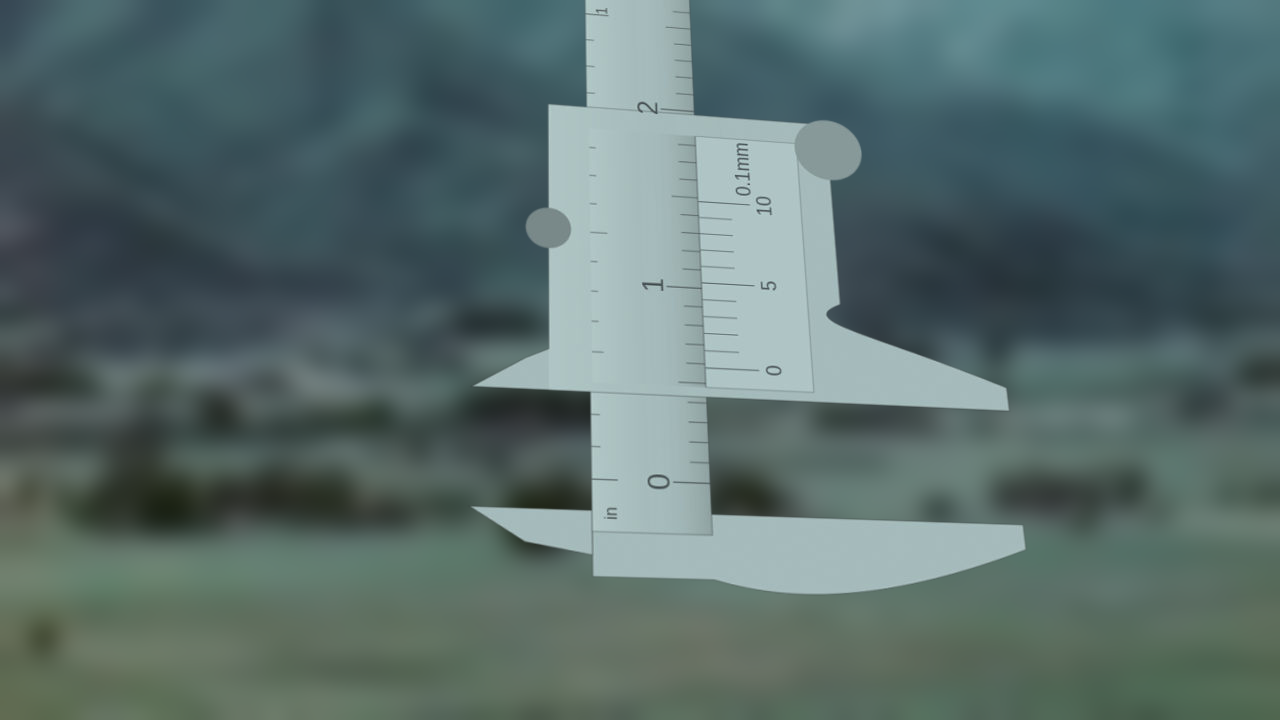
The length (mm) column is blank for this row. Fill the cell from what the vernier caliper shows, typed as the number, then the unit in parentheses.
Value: 5.8 (mm)
